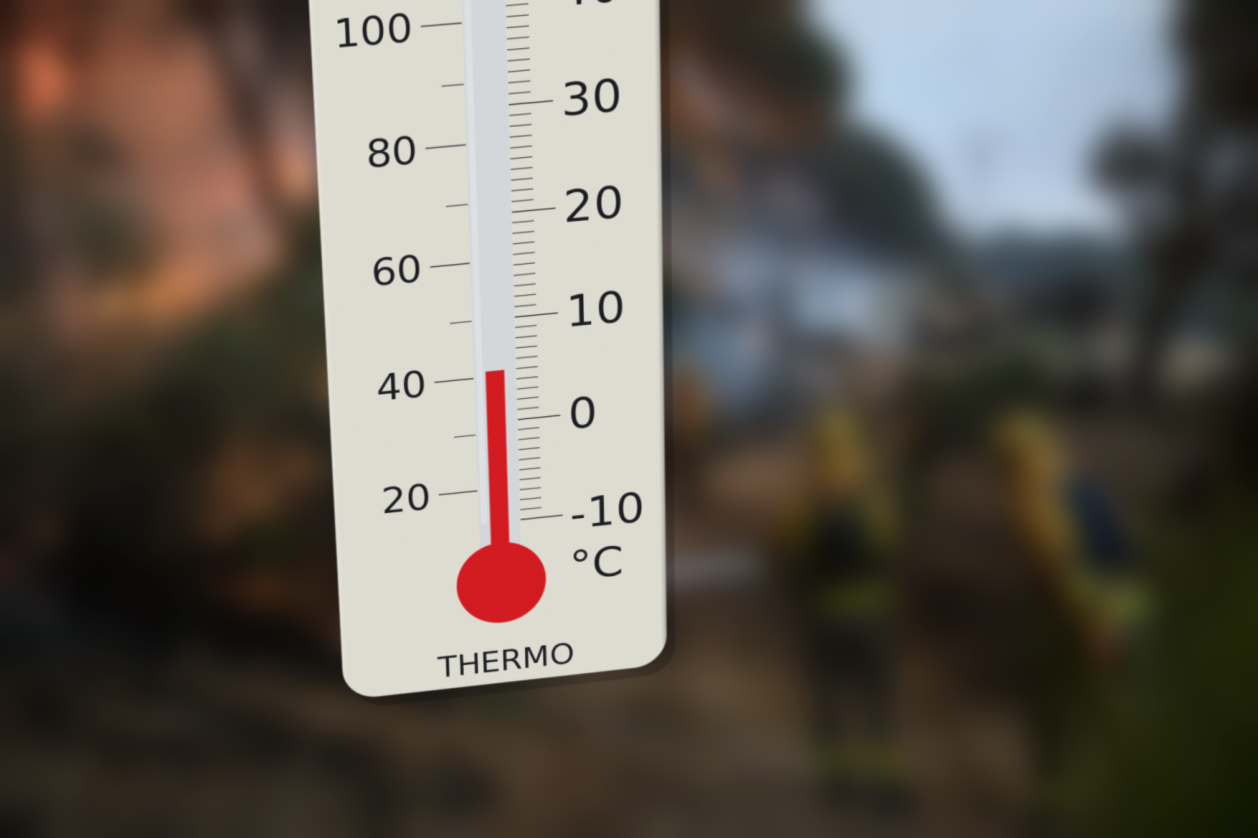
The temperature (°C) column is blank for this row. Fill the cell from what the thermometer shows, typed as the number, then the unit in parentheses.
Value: 5 (°C)
